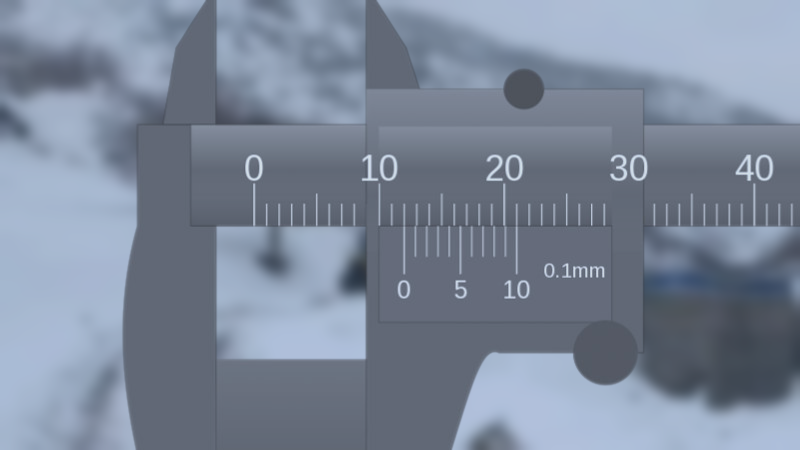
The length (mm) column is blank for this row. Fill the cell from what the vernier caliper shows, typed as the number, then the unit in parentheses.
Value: 12.0 (mm)
